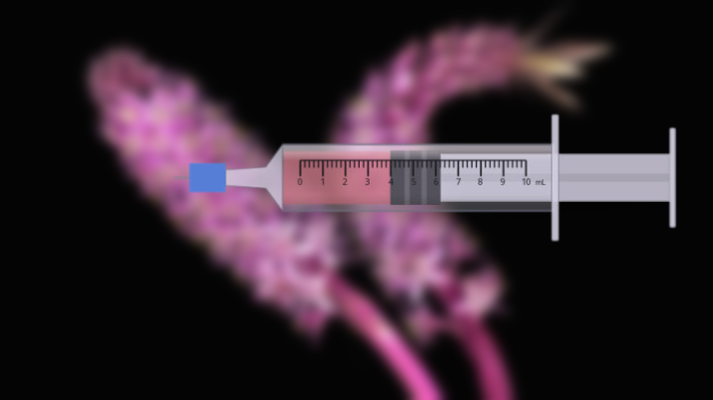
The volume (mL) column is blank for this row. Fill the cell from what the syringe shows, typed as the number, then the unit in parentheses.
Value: 4 (mL)
